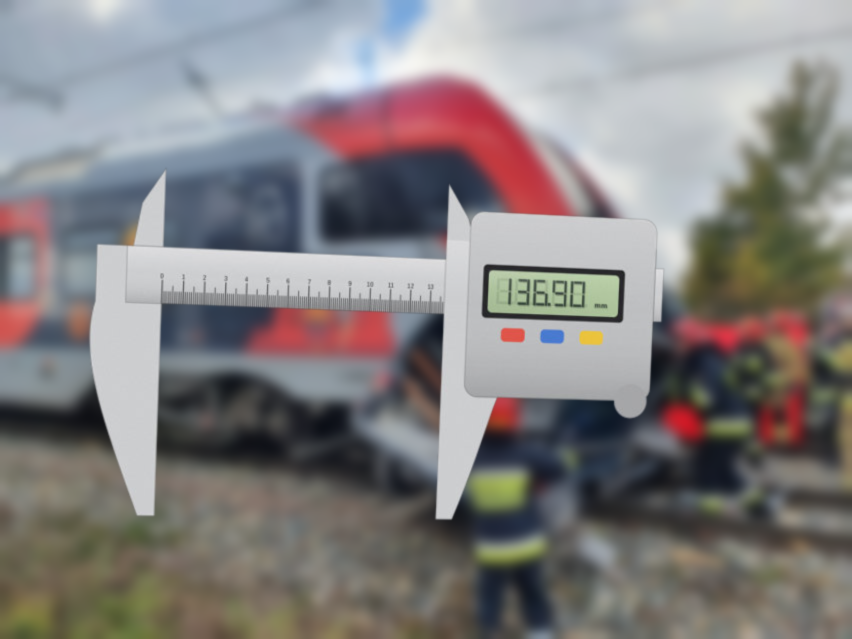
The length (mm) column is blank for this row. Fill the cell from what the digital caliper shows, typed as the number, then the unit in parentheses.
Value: 136.90 (mm)
